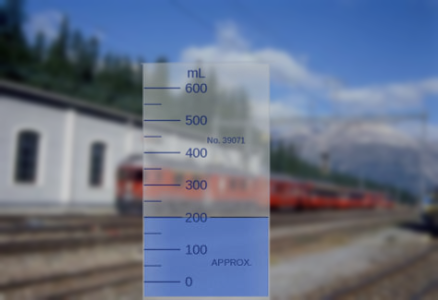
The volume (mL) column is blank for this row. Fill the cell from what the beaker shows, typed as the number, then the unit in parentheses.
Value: 200 (mL)
